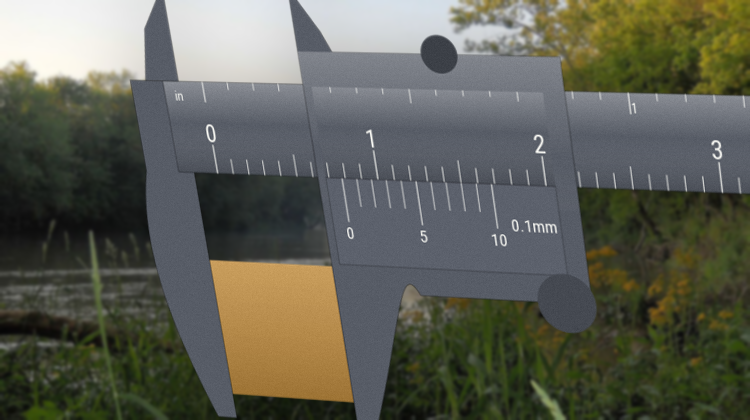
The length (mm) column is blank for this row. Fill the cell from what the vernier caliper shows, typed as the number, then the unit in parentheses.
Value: 7.8 (mm)
